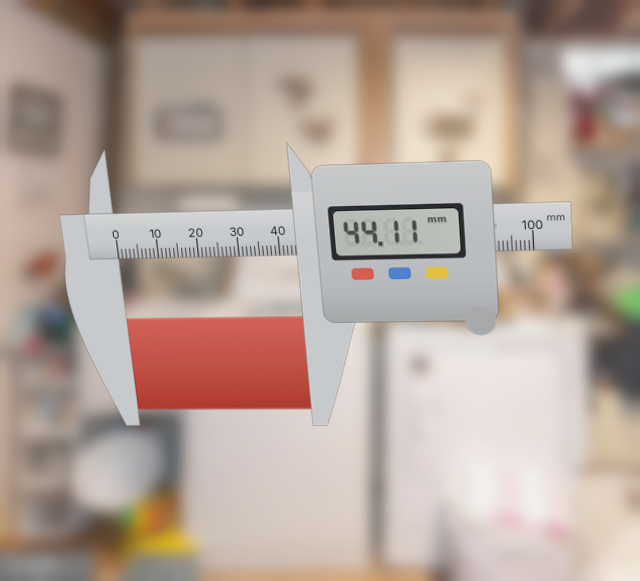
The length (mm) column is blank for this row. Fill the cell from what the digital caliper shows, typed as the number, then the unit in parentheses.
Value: 44.11 (mm)
